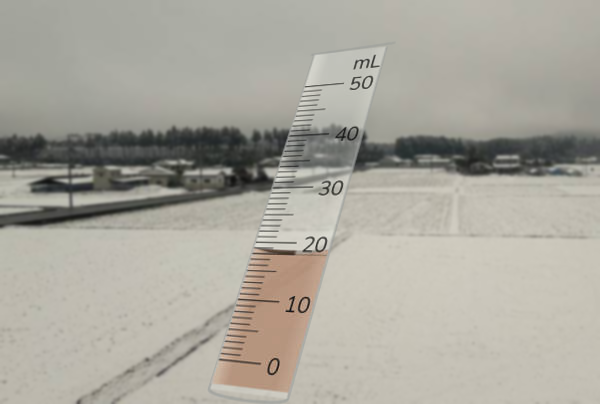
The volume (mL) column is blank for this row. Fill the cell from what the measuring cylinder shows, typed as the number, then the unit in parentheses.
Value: 18 (mL)
